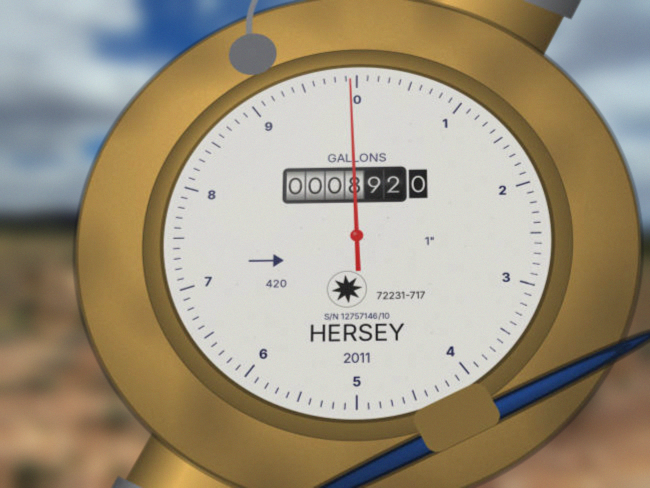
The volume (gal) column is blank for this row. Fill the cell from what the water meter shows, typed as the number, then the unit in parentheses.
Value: 8919.9 (gal)
